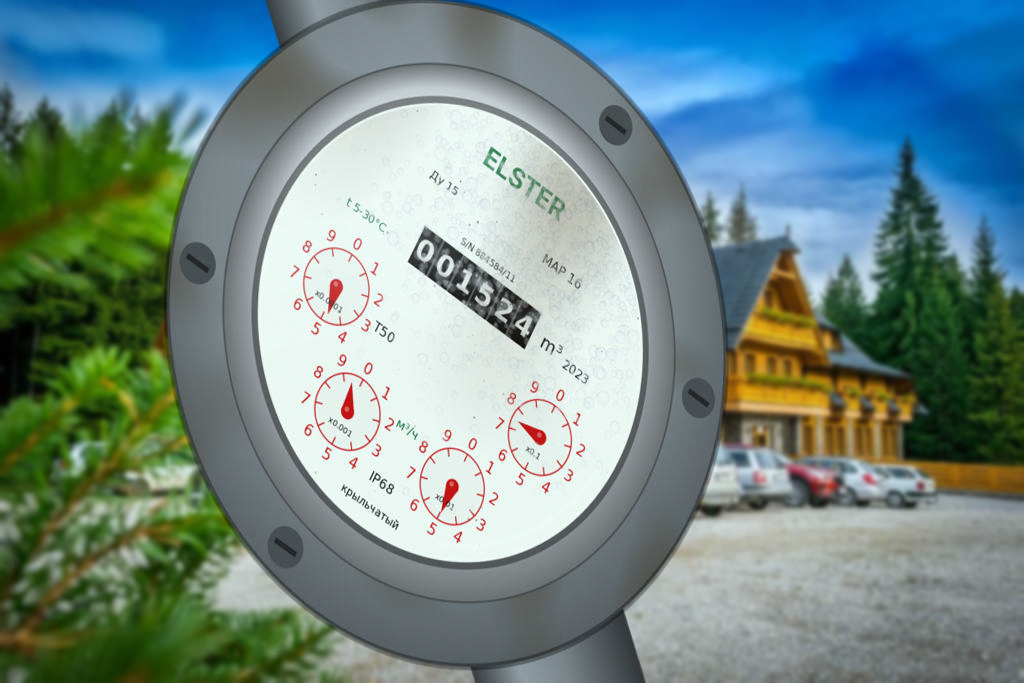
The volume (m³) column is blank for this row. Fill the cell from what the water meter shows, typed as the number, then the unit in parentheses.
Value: 1524.7494 (m³)
